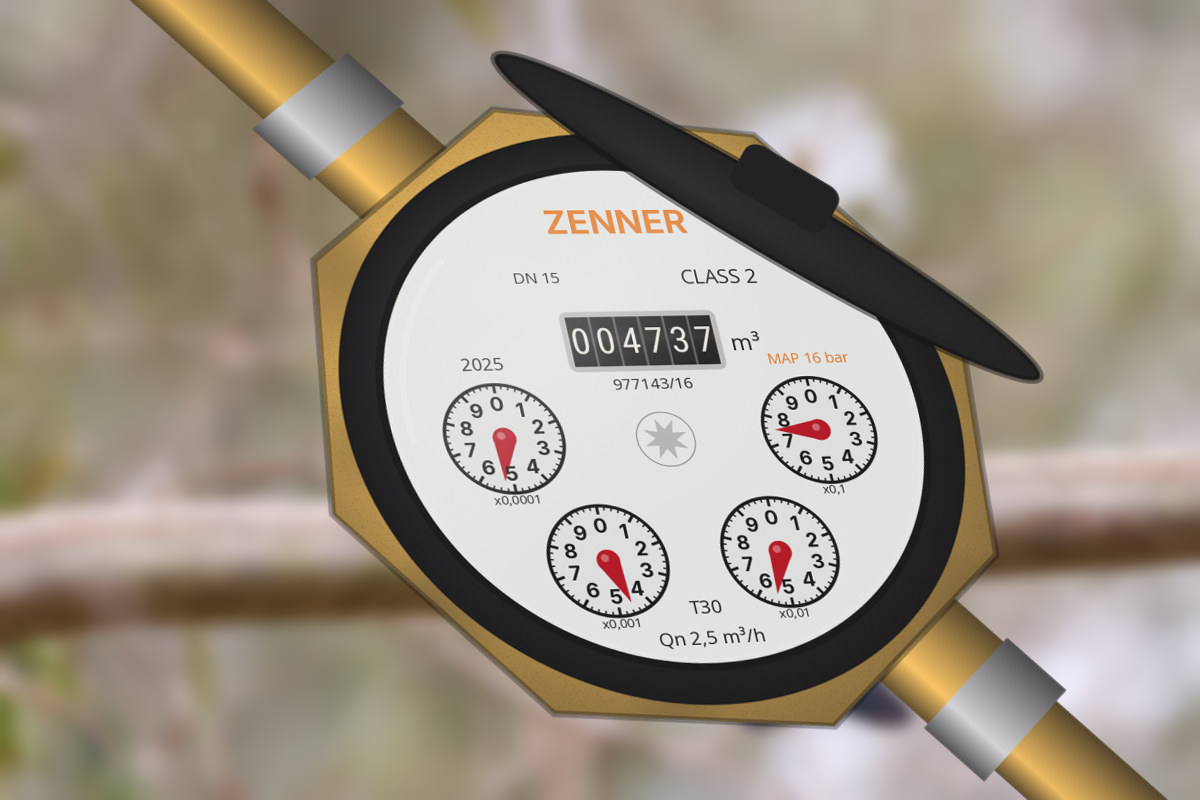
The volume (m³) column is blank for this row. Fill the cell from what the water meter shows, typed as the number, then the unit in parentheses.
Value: 4737.7545 (m³)
